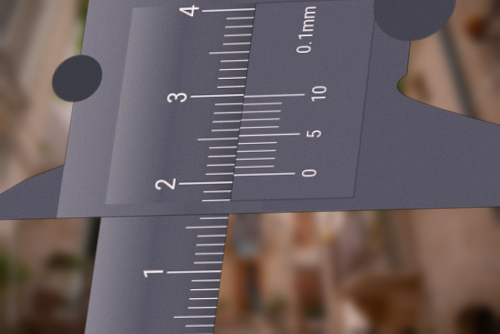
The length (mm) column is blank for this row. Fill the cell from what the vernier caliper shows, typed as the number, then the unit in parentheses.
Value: 20.8 (mm)
